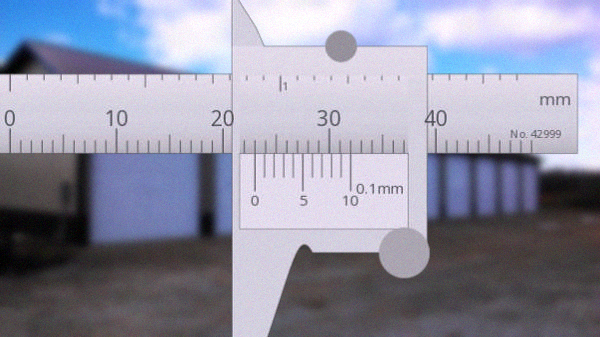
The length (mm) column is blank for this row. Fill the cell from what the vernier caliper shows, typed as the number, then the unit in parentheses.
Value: 23.0 (mm)
